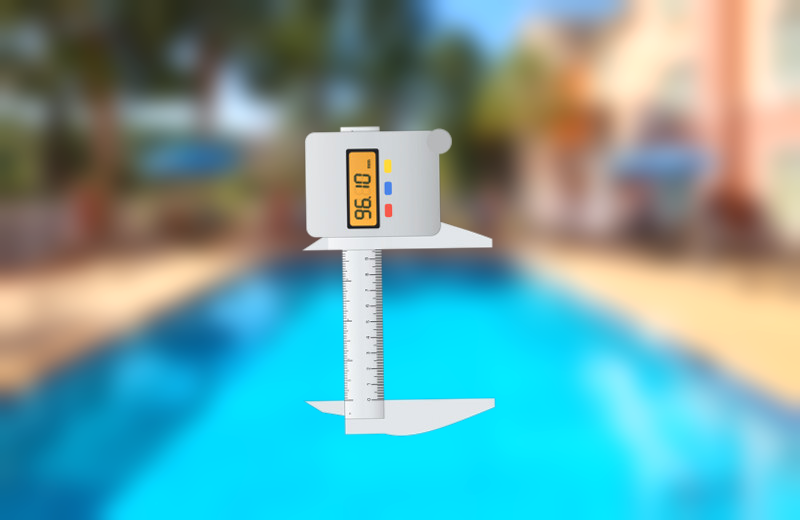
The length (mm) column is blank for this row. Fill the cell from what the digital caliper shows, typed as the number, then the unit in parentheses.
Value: 96.10 (mm)
